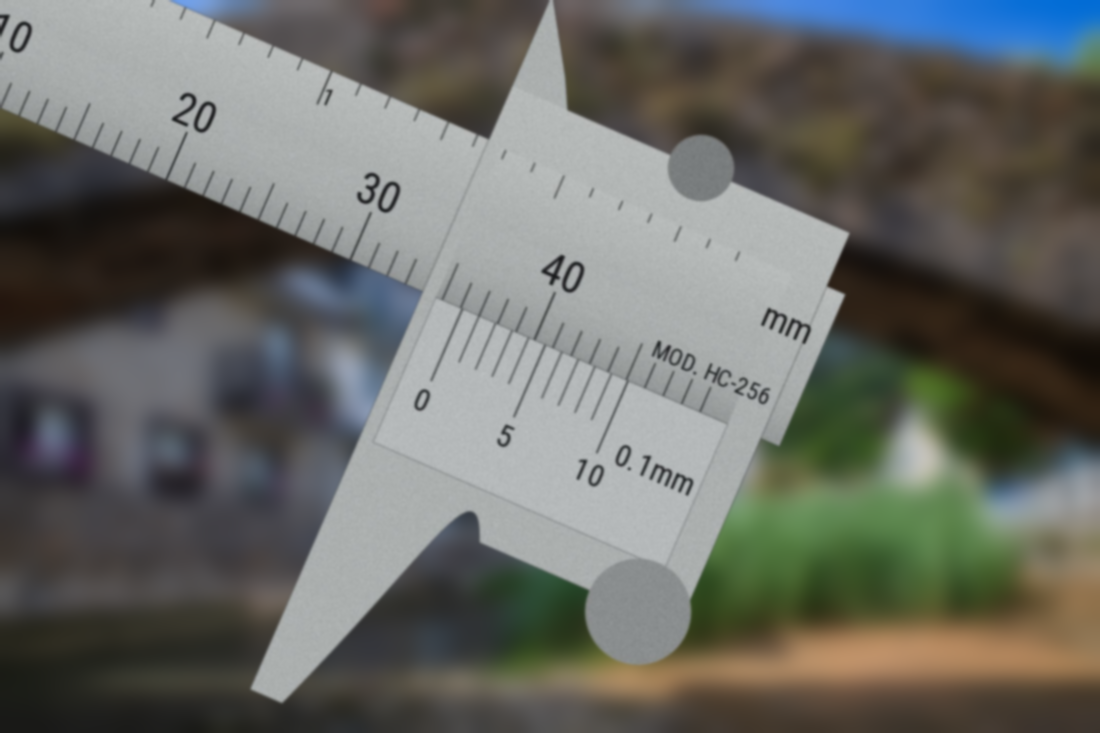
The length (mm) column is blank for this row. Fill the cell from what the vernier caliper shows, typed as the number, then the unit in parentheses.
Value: 36.1 (mm)
